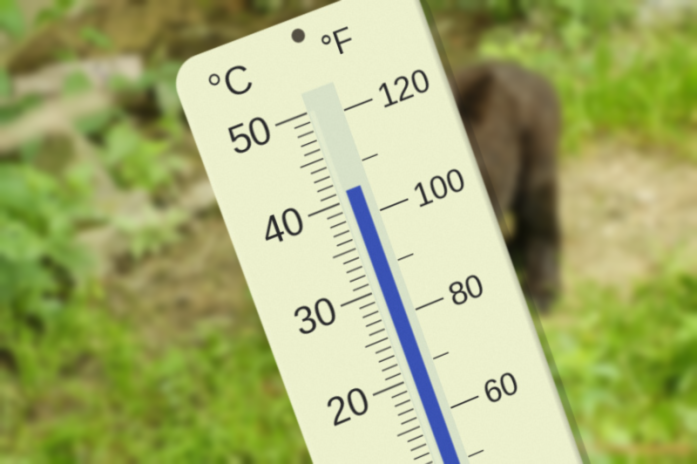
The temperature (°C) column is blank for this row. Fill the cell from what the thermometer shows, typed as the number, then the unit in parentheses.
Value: 41 (°C)
